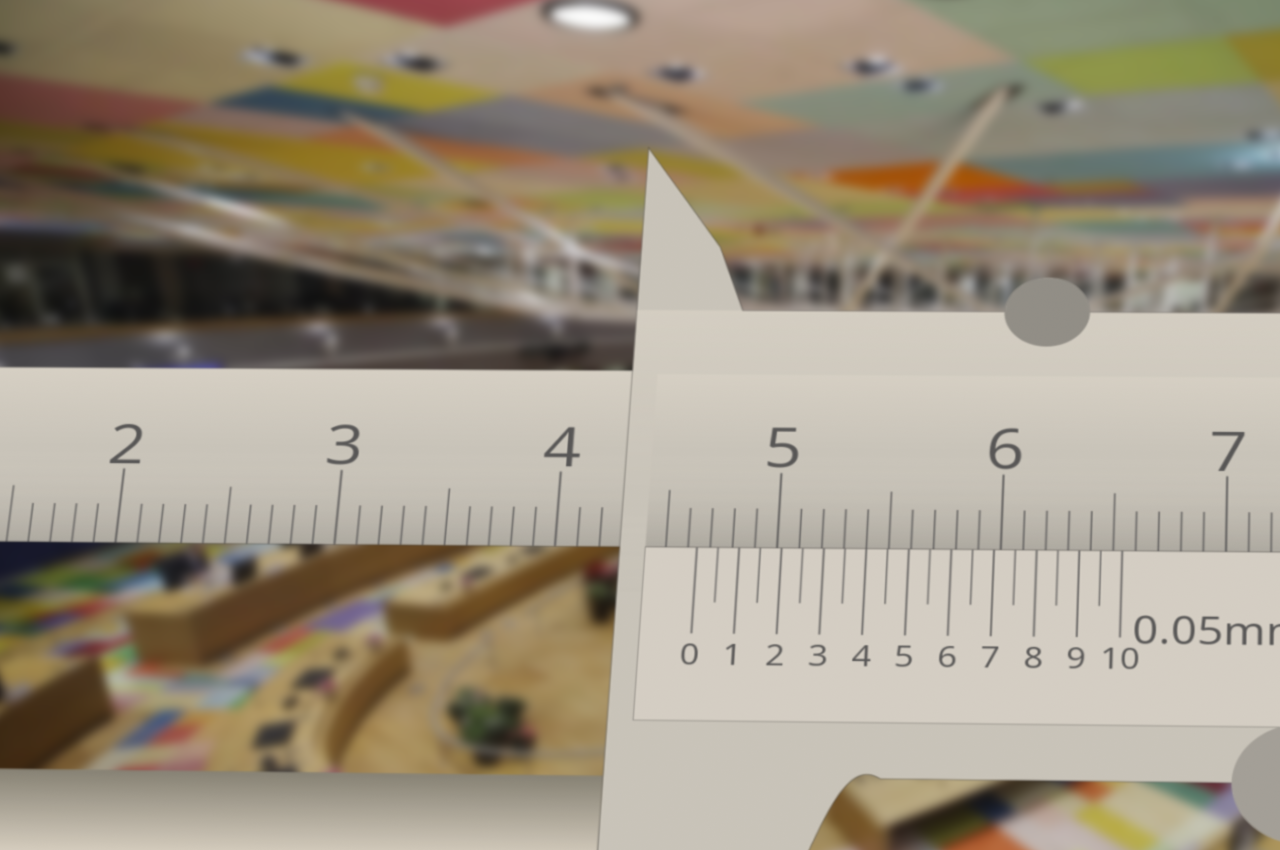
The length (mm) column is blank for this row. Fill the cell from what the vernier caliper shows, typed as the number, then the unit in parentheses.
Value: 46.4 (mm)
